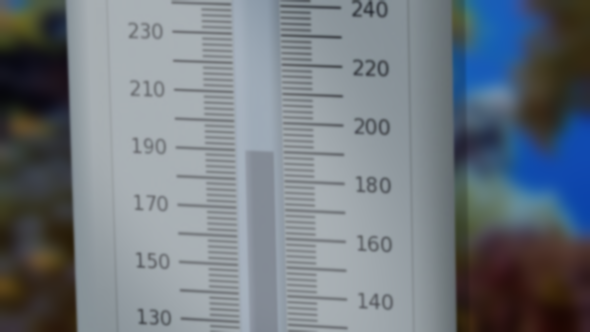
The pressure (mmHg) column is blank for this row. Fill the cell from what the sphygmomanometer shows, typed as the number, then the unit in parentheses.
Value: 190 (mmHg)
